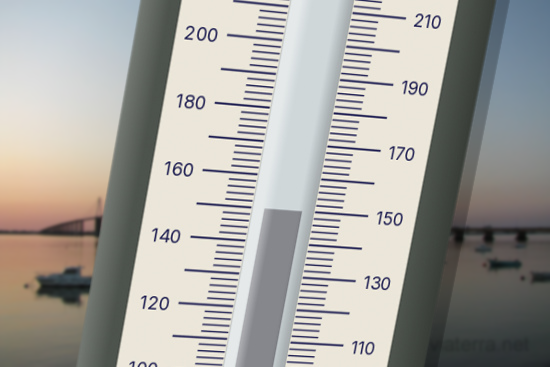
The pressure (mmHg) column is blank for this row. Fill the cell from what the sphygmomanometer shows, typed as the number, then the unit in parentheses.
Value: 150 (mmHg)
